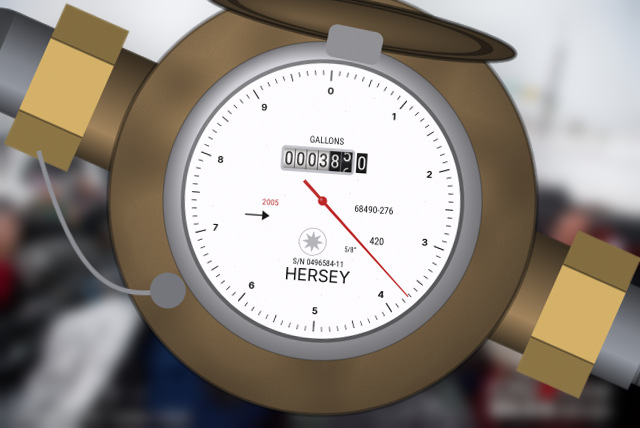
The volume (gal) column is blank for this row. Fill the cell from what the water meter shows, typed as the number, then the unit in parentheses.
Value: 3853.7 (gal)
